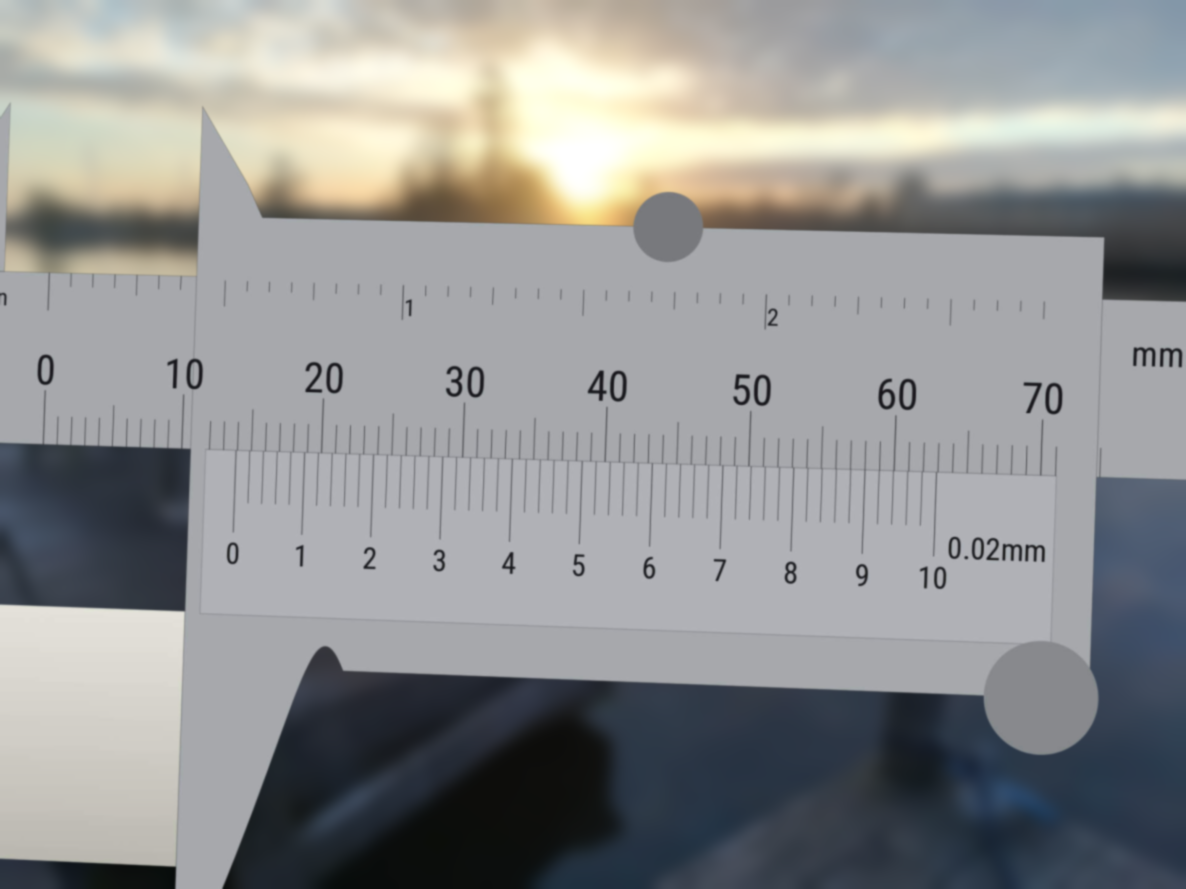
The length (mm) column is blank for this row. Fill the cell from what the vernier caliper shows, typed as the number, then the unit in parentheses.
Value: 13.9 (mm)
